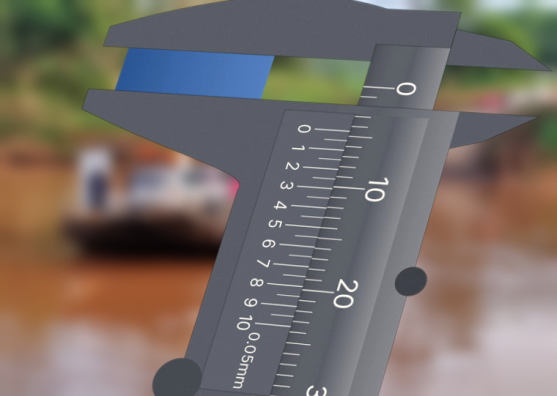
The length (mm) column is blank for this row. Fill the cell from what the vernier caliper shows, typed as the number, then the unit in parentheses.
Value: 4.5 (mm)
